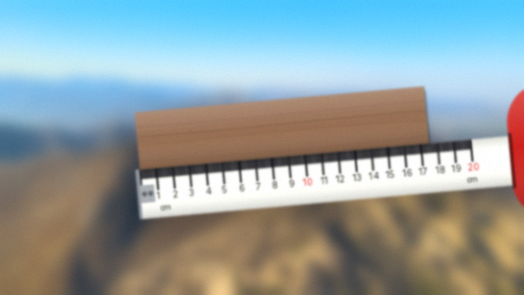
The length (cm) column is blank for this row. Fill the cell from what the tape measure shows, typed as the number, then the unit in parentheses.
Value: 17.5 (cm)
